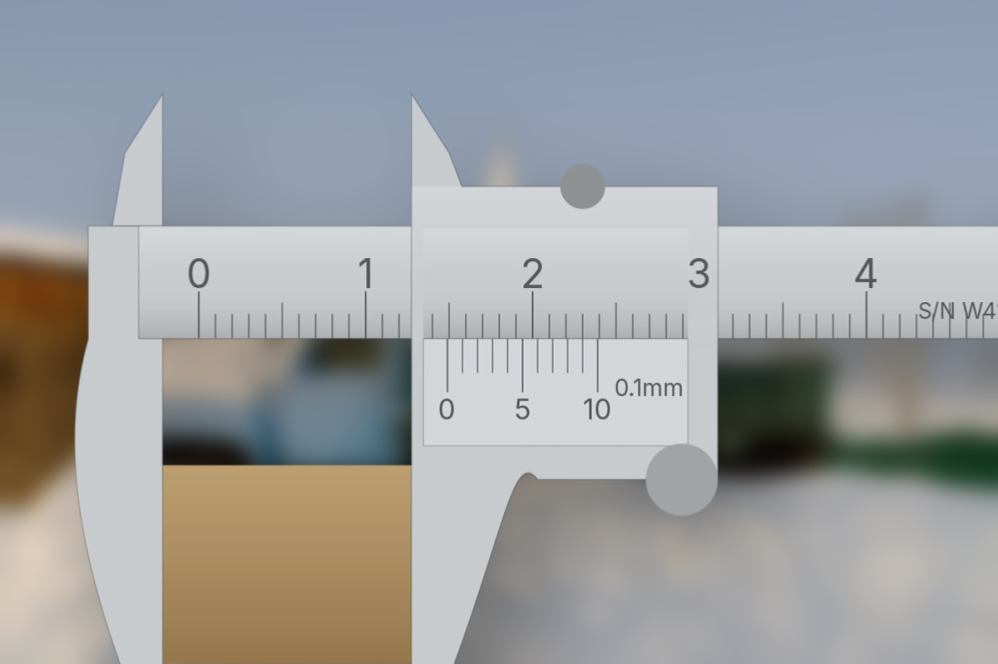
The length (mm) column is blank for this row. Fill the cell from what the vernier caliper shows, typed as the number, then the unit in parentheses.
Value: 14.9 (mm)
